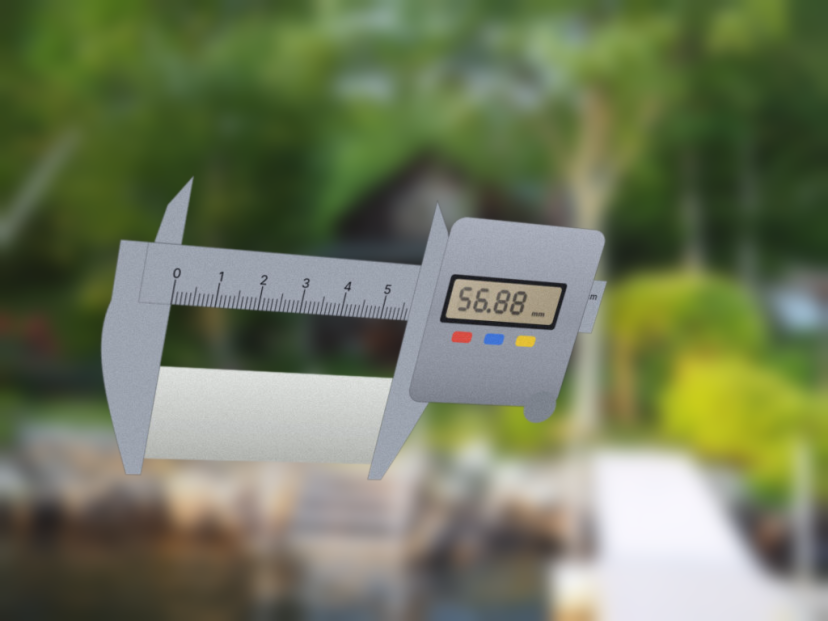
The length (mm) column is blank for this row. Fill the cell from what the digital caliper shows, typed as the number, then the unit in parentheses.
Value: 56.88 (mm)
